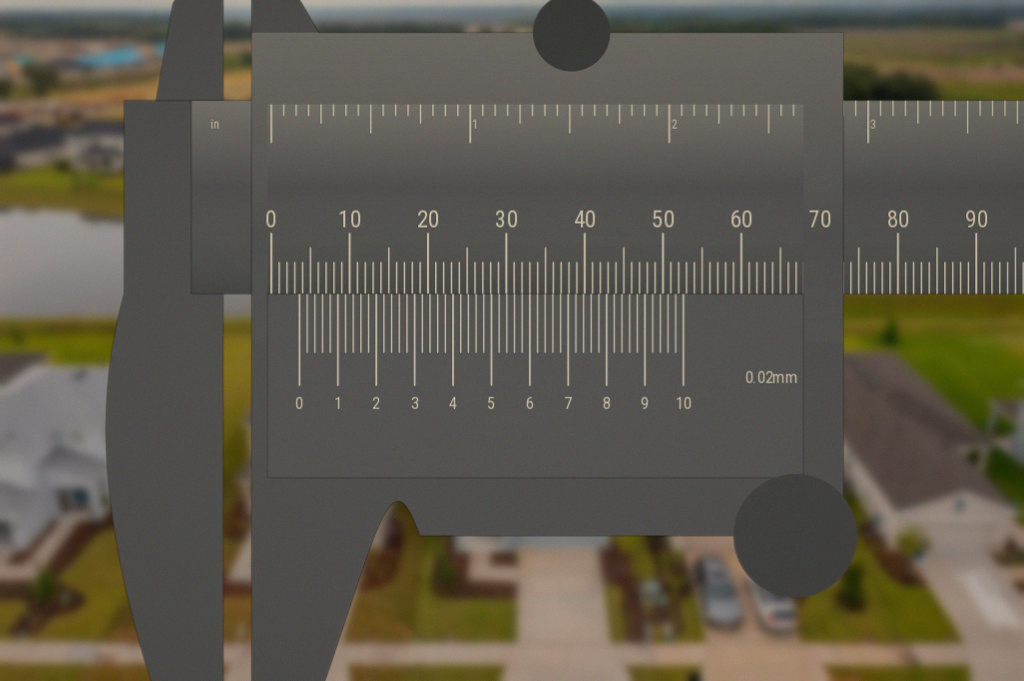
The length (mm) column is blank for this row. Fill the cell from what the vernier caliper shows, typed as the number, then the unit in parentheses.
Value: 3.6 (mm)
